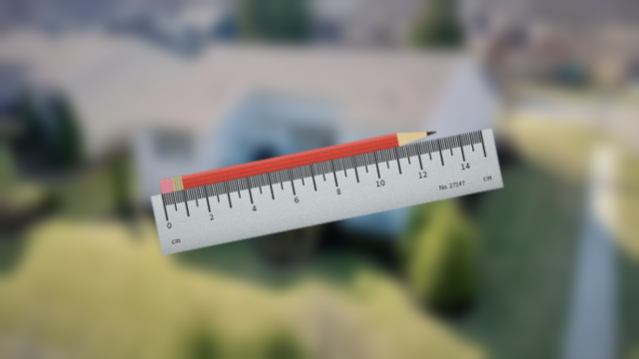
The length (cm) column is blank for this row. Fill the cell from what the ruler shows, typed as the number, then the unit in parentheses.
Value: 13 (cm)
